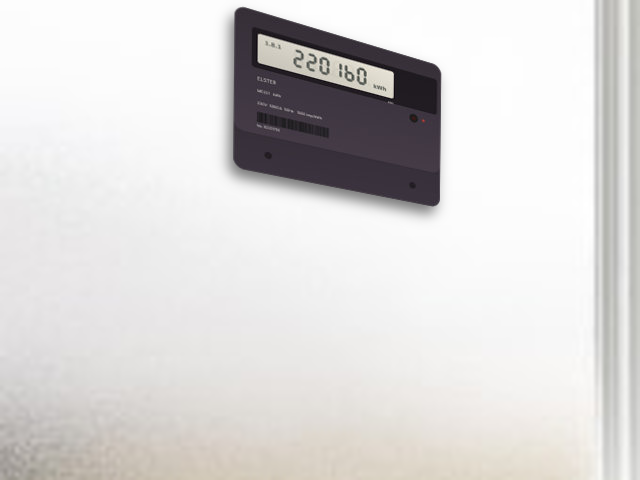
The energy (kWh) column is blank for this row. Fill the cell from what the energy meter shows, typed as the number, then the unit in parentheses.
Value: 220160 (kWh)
